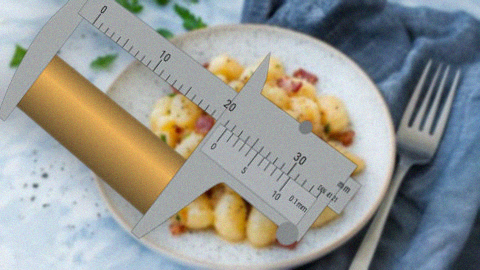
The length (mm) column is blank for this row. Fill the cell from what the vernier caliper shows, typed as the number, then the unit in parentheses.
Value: 21.4 (mm)
